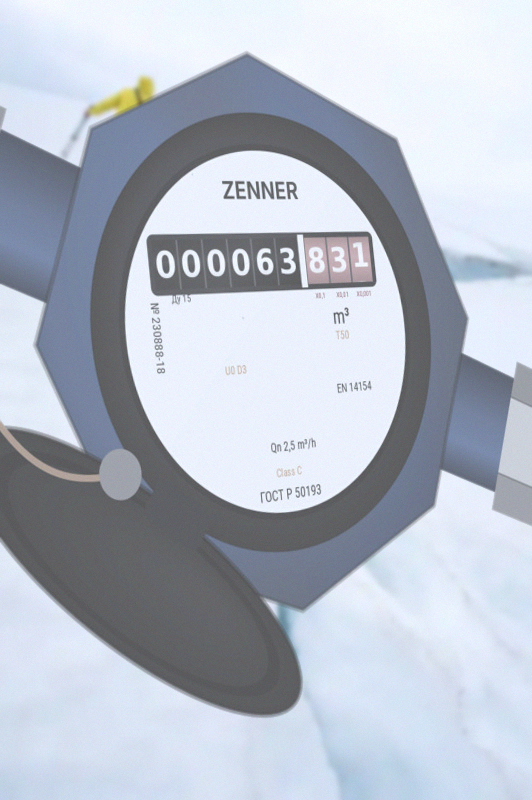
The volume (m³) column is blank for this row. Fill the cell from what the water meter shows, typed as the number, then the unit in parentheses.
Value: 63.831 (m³)
